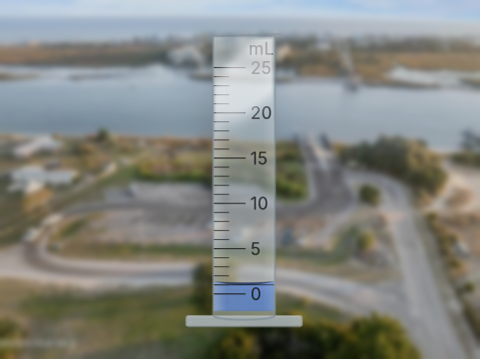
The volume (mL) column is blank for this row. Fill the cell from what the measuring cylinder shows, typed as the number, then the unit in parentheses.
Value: 1 (mL)
